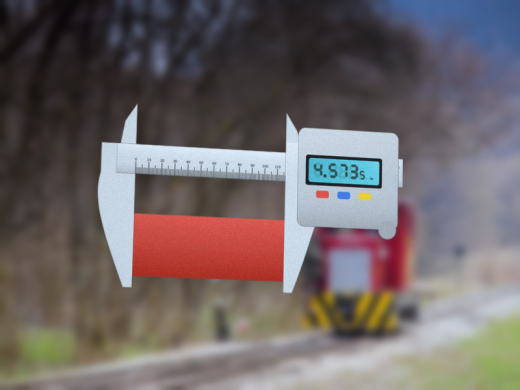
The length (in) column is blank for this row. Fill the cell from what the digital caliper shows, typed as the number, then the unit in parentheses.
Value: 4.5735 (in)
